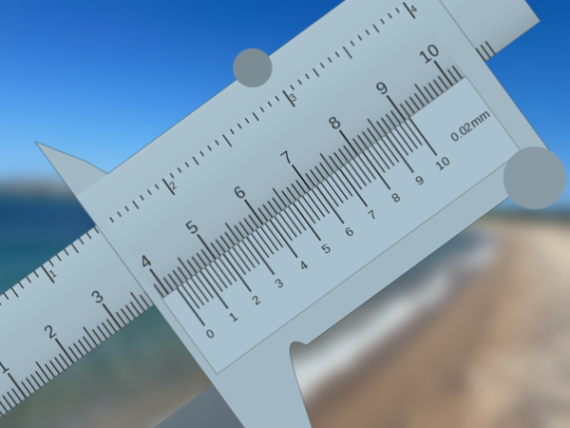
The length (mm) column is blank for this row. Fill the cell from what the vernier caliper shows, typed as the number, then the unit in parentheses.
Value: 41.8 (mm)
